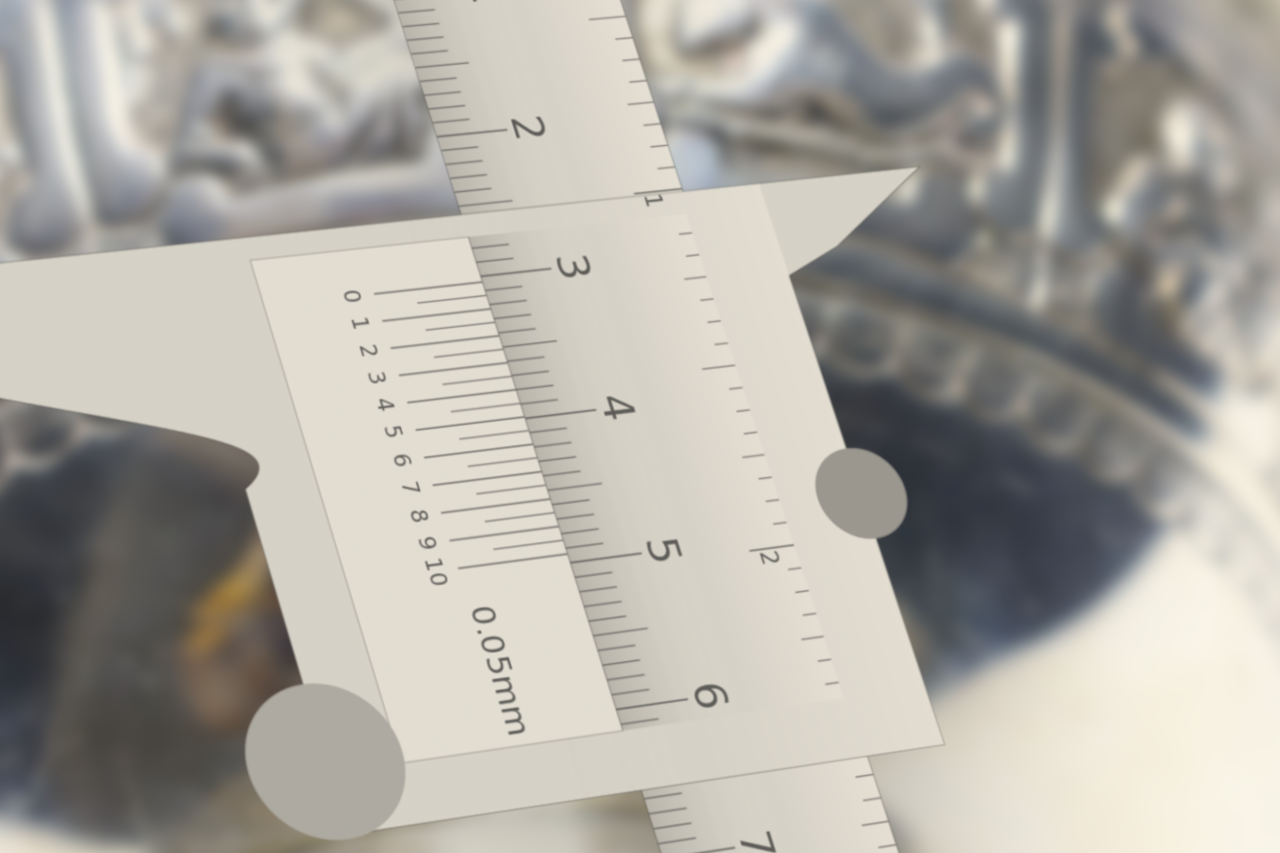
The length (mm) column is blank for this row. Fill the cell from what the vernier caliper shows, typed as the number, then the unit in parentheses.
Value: 30.4 (mm)
